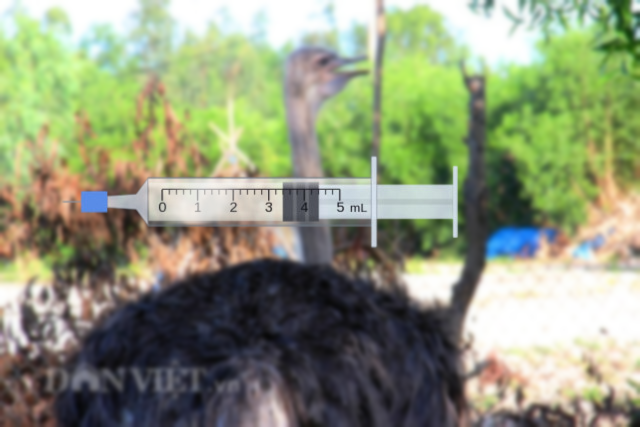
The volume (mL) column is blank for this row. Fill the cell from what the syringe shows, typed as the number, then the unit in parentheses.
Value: 3.4 (mL)
